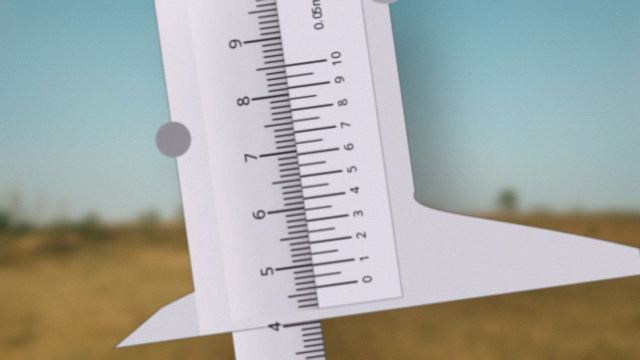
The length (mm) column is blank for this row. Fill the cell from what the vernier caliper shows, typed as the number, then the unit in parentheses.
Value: 46.0 (mm)
